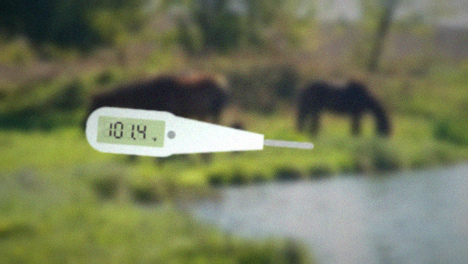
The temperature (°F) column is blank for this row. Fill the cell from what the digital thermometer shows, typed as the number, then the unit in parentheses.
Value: 101.4 (°F)
